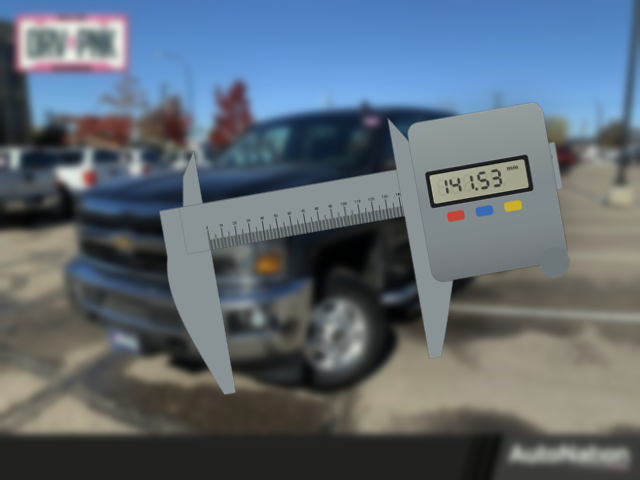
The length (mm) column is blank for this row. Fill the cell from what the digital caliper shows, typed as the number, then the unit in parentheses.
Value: 141.53 (mm)
